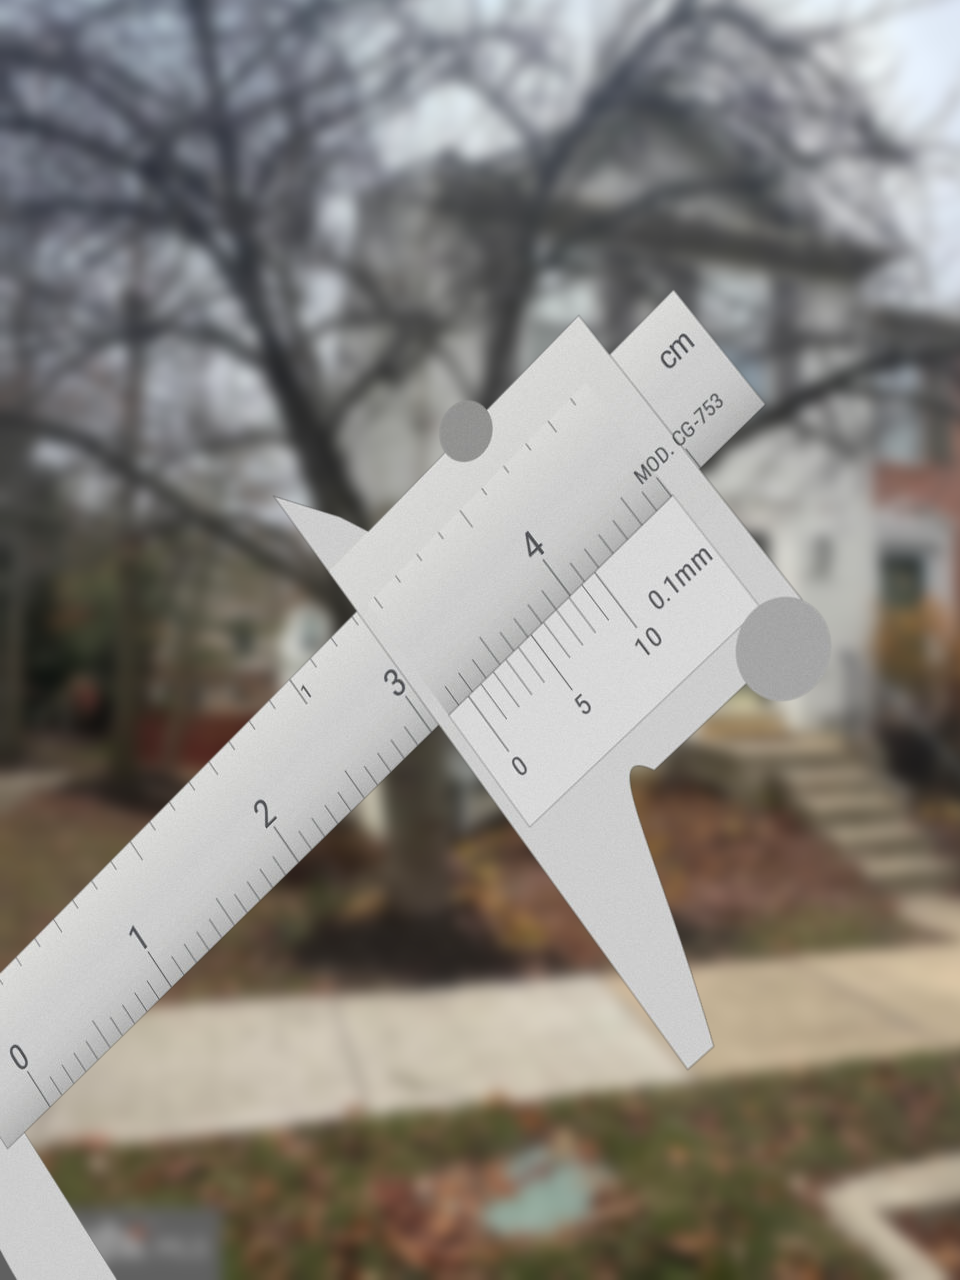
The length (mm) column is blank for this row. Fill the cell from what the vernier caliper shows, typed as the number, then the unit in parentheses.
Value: 32.7 (mm)
